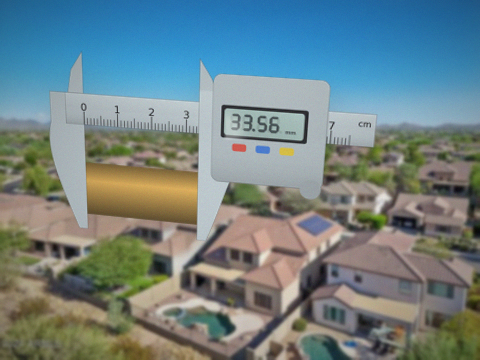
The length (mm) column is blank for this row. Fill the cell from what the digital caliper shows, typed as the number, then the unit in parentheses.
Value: 33.56 (mm)
